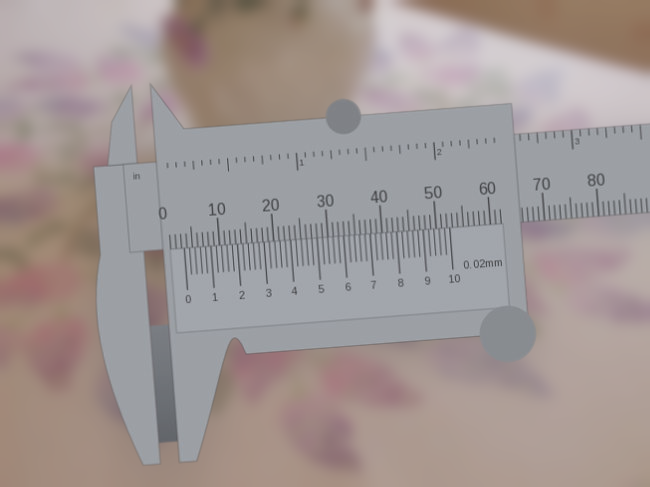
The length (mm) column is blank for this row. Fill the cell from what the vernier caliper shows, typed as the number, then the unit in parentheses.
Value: 3.5 (mm)
